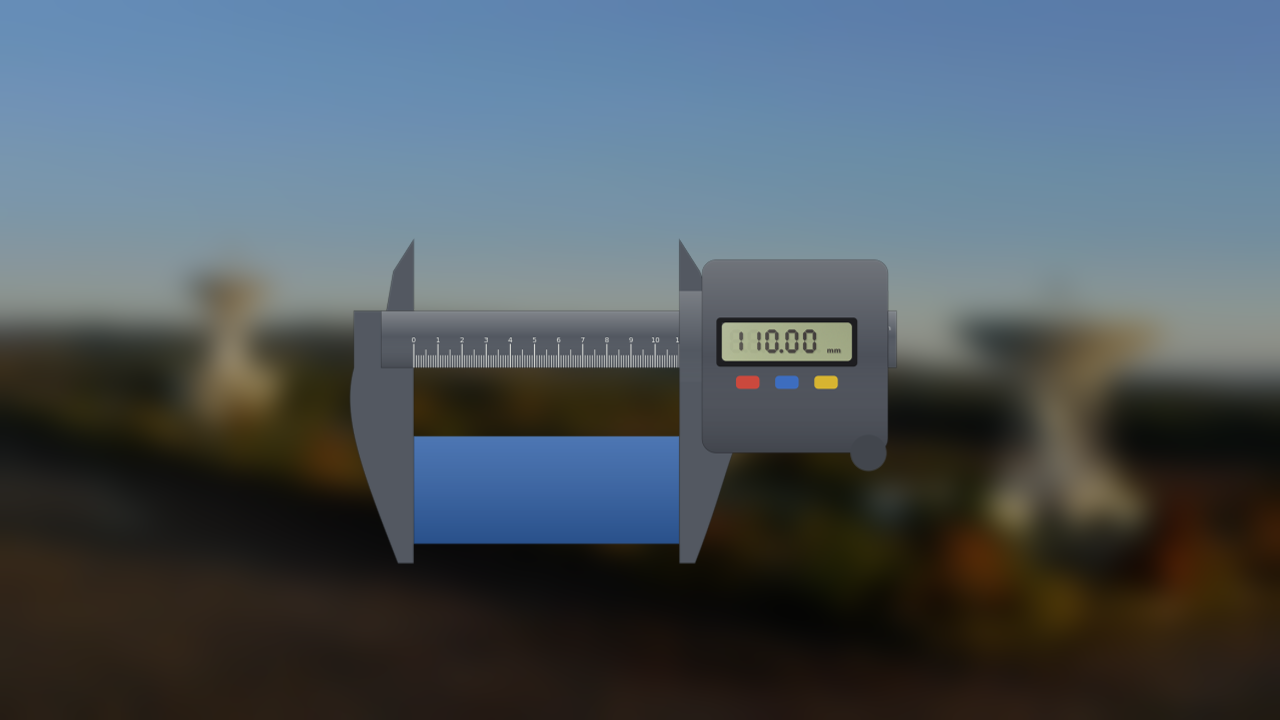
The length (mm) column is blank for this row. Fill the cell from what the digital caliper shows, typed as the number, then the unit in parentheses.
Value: 110.00 (mm)
